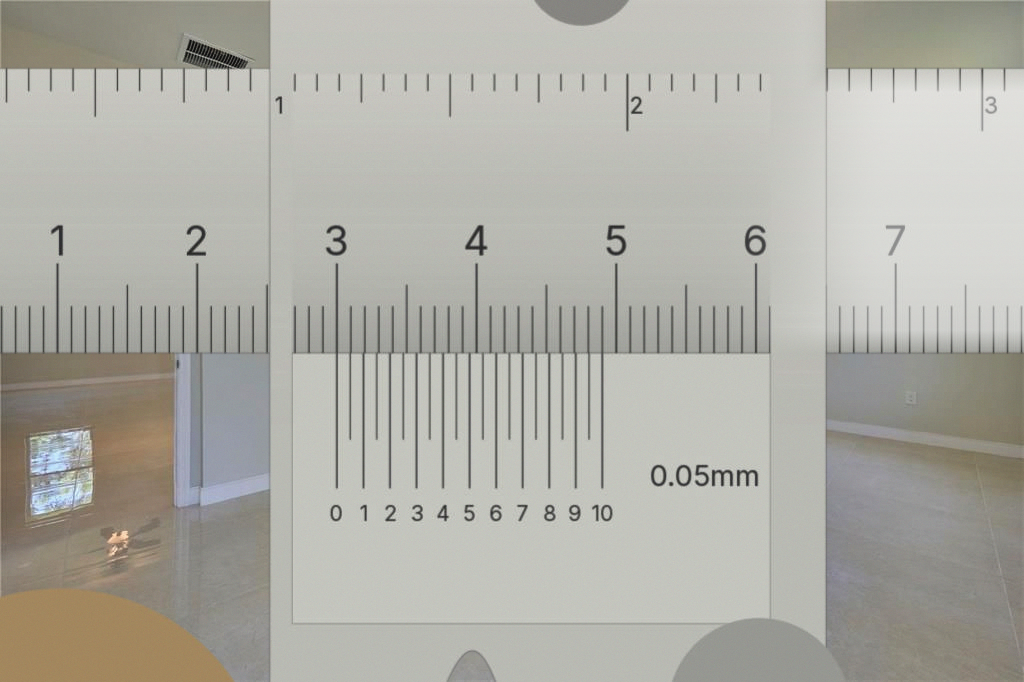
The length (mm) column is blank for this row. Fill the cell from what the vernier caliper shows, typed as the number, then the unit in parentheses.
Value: 30.0 (mm)
